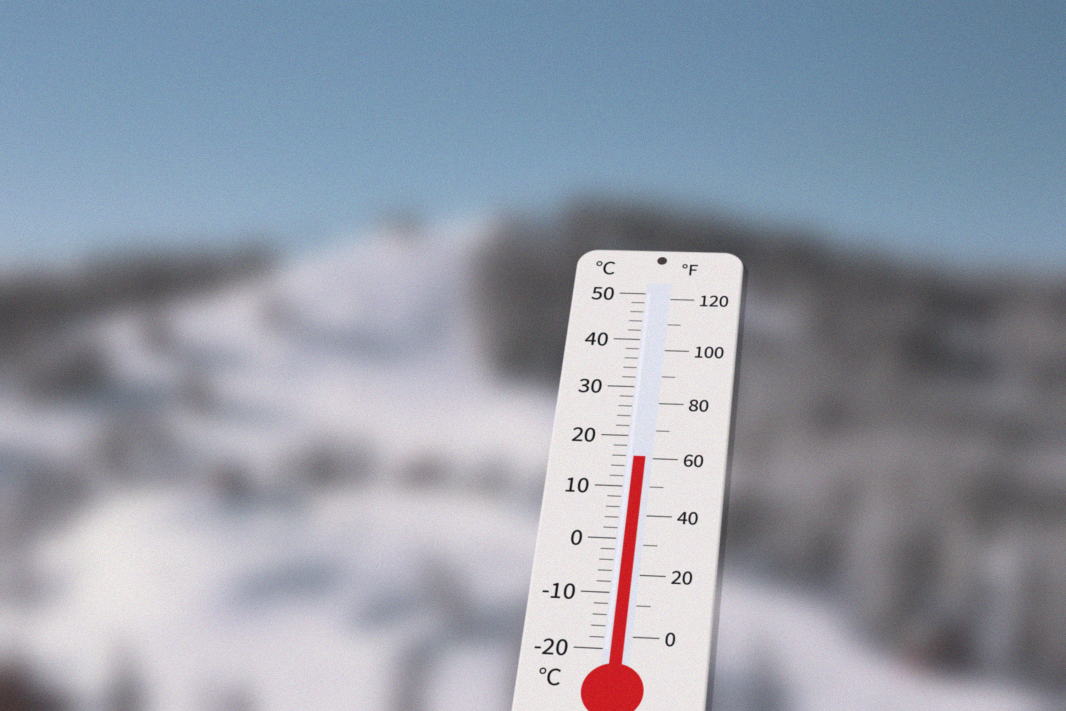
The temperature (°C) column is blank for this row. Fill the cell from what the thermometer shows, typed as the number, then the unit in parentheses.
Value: 16 (°C)
